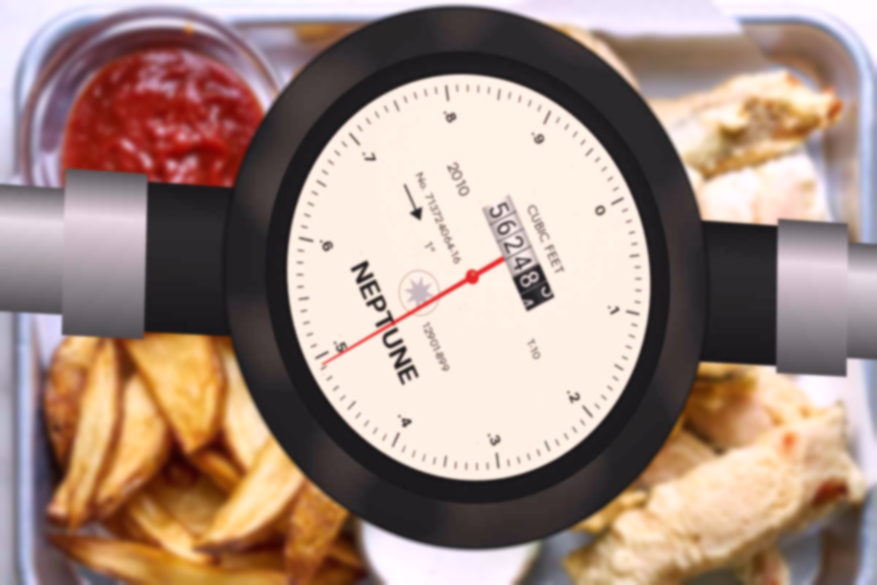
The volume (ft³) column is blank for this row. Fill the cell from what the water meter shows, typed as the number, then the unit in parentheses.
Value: 562483.49 (ft³)
